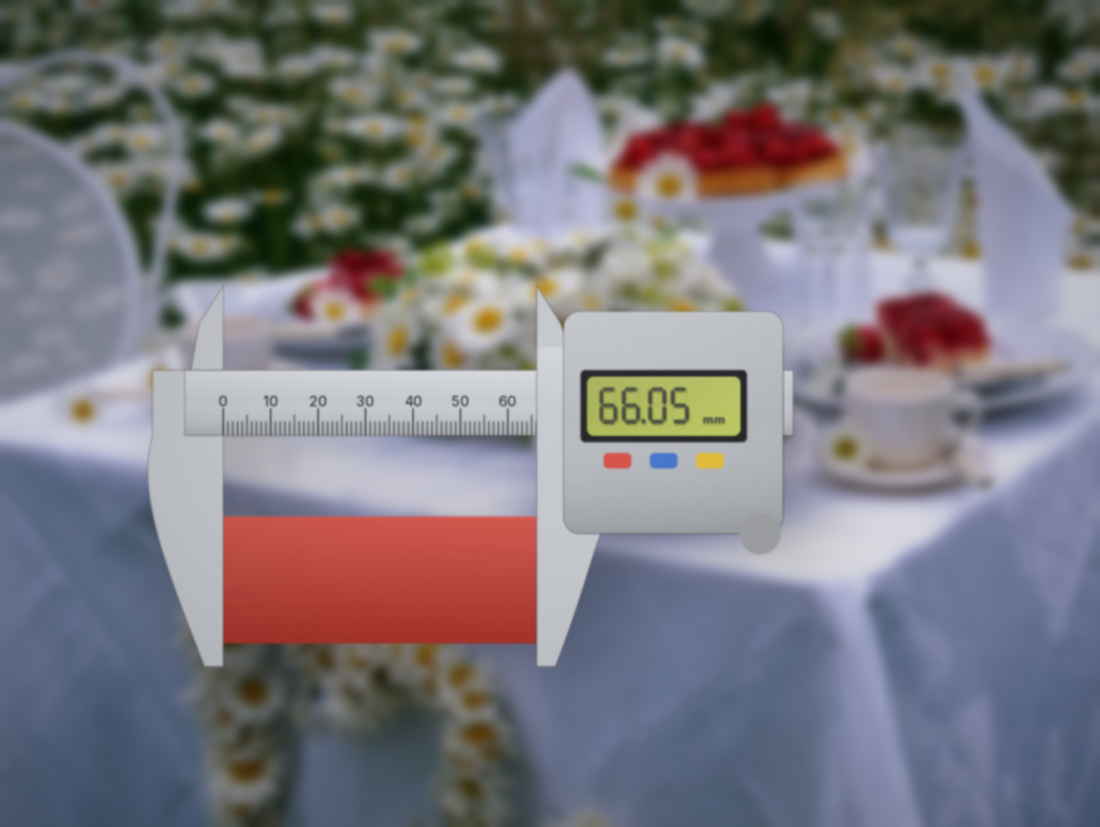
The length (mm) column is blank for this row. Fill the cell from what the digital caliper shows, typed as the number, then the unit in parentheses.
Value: 66.05 (mm)
